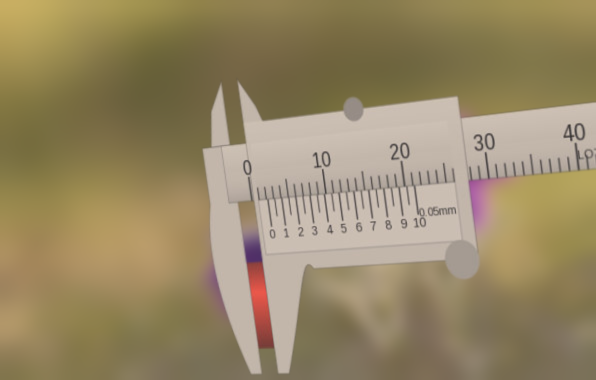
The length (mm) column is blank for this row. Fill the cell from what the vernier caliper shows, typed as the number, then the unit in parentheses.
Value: 2.2 (mm)
